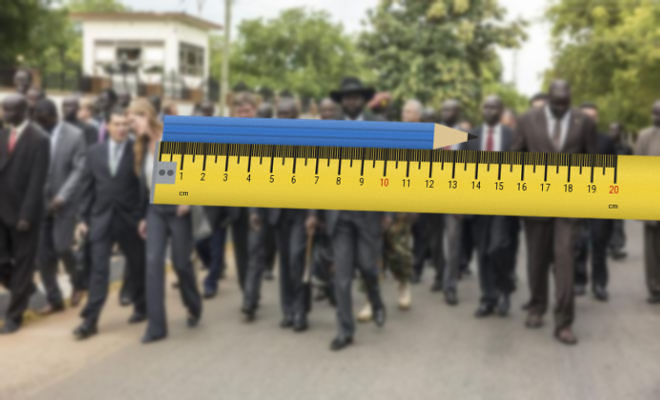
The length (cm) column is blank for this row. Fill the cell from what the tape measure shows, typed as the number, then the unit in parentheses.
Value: 14 (cm)
